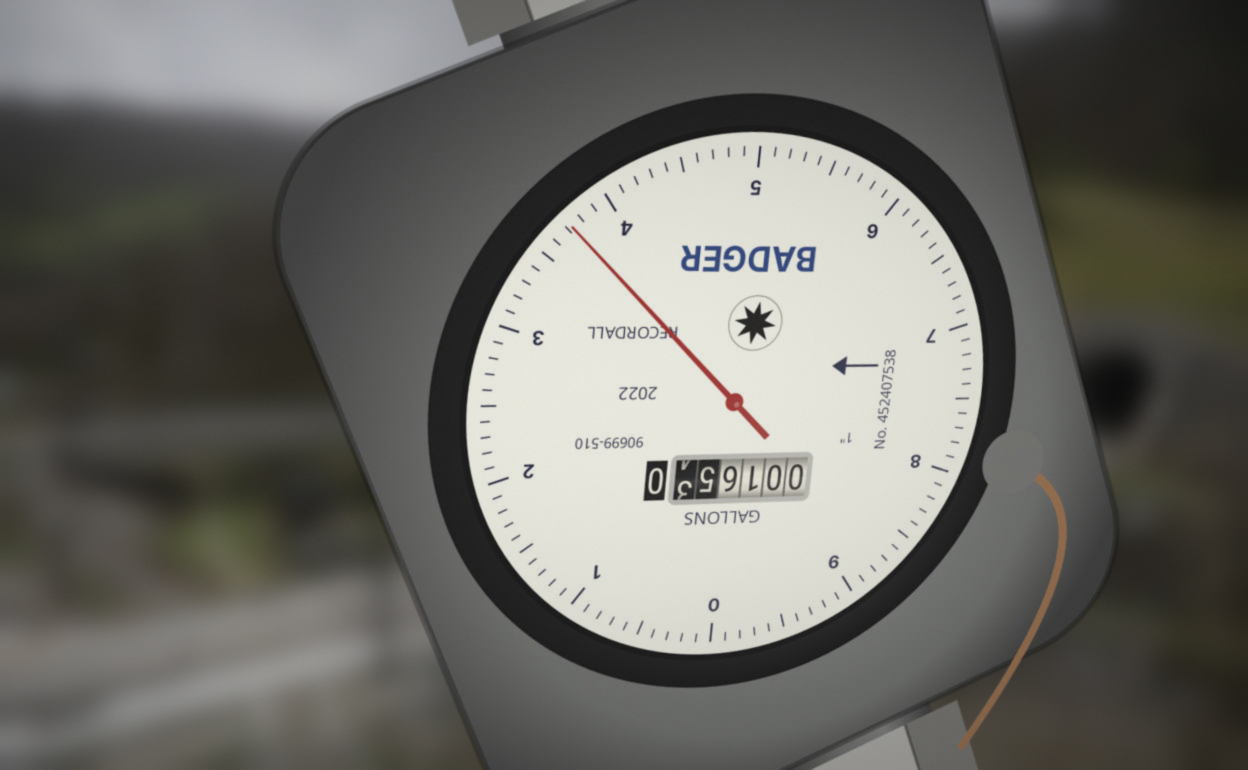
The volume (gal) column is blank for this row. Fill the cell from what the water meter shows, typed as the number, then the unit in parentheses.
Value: 16533.7 (gal)
